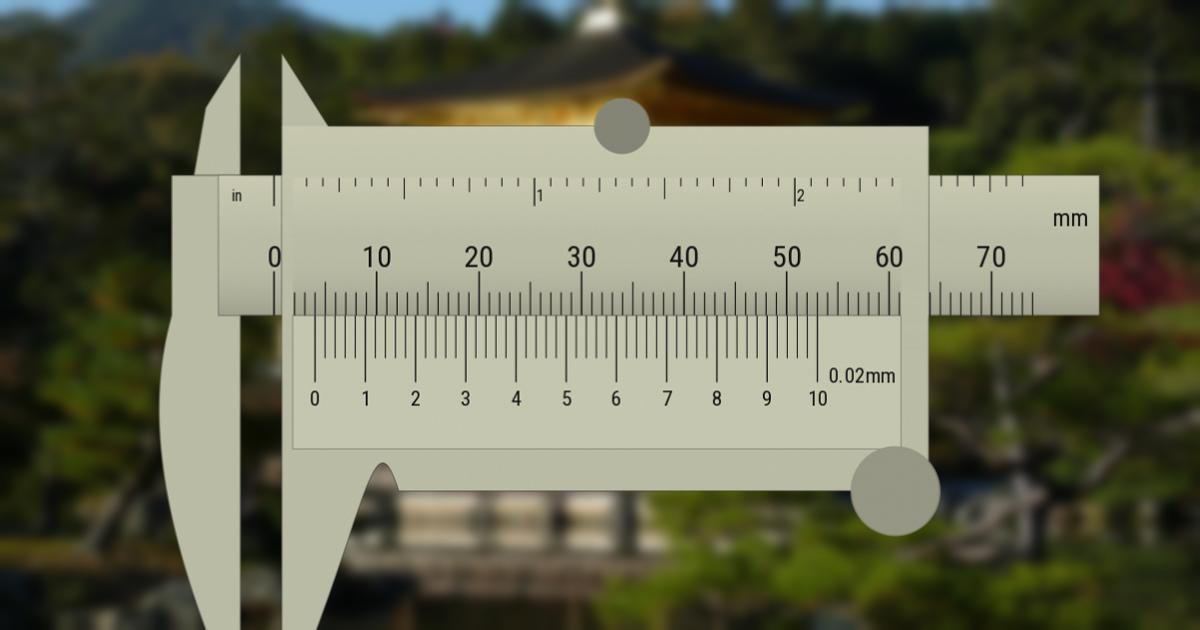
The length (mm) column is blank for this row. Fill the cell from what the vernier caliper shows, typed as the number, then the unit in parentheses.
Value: 4.0 (mm)
